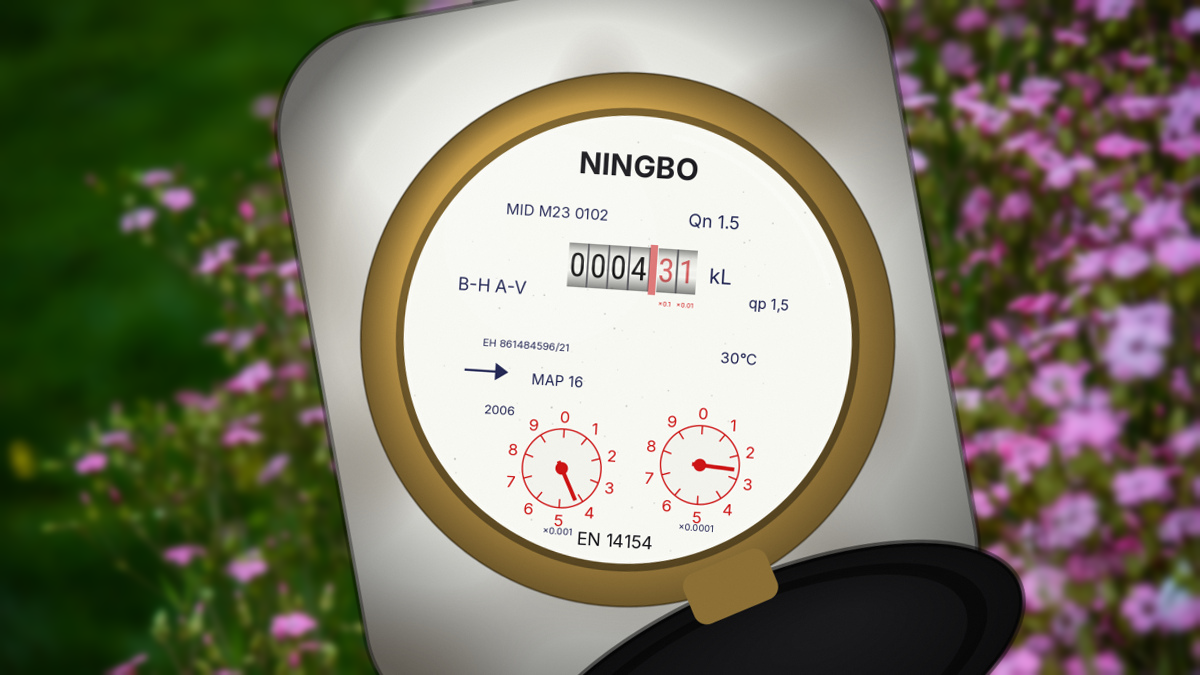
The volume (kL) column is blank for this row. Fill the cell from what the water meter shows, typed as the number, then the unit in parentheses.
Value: 4.3142 (kL)
